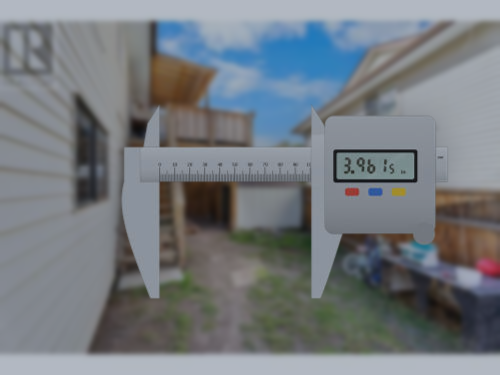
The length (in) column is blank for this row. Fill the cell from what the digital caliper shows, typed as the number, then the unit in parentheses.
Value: 3.9615 (in)
